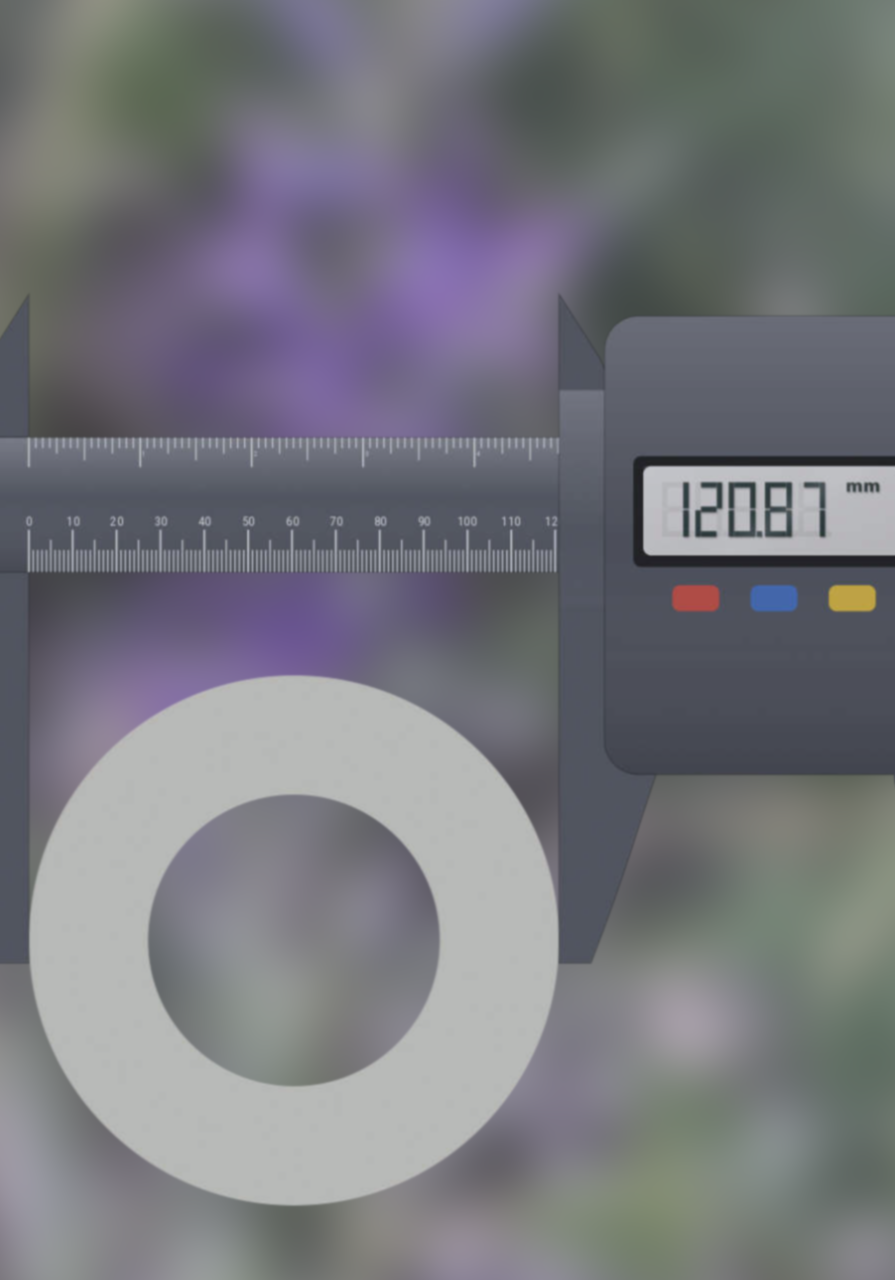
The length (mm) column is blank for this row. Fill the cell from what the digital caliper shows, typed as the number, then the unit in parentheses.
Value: 120.87 (mm)
